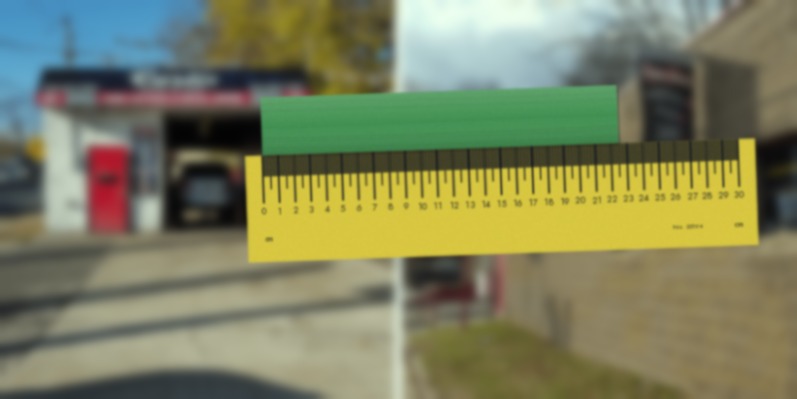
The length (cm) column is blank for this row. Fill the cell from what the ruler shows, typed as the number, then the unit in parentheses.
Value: 22.5 (cm)
